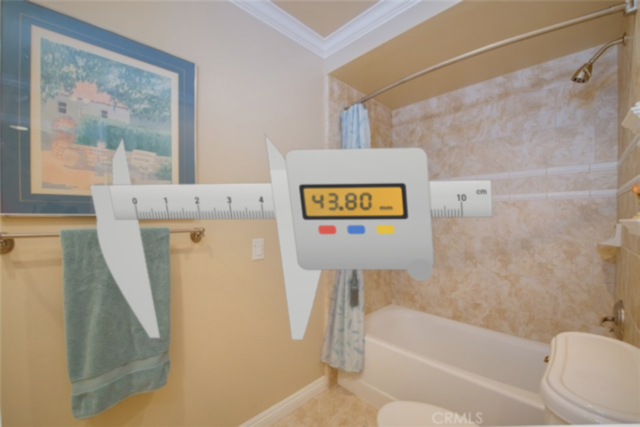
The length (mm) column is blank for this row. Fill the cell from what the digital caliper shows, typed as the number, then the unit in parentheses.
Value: 43.80 (mm)
